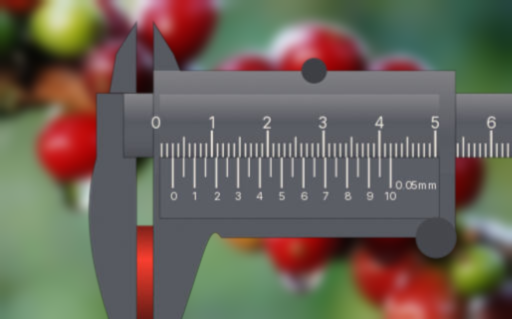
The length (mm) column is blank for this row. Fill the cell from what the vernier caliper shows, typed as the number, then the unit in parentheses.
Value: 3.0 (mm)
